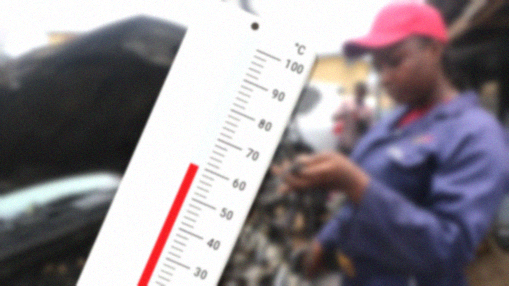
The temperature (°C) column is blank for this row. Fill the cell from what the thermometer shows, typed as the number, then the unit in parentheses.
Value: 60 (°C)
